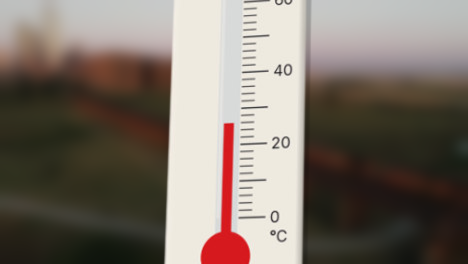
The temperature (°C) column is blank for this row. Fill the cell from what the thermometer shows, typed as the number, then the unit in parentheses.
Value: 26 (°C)
